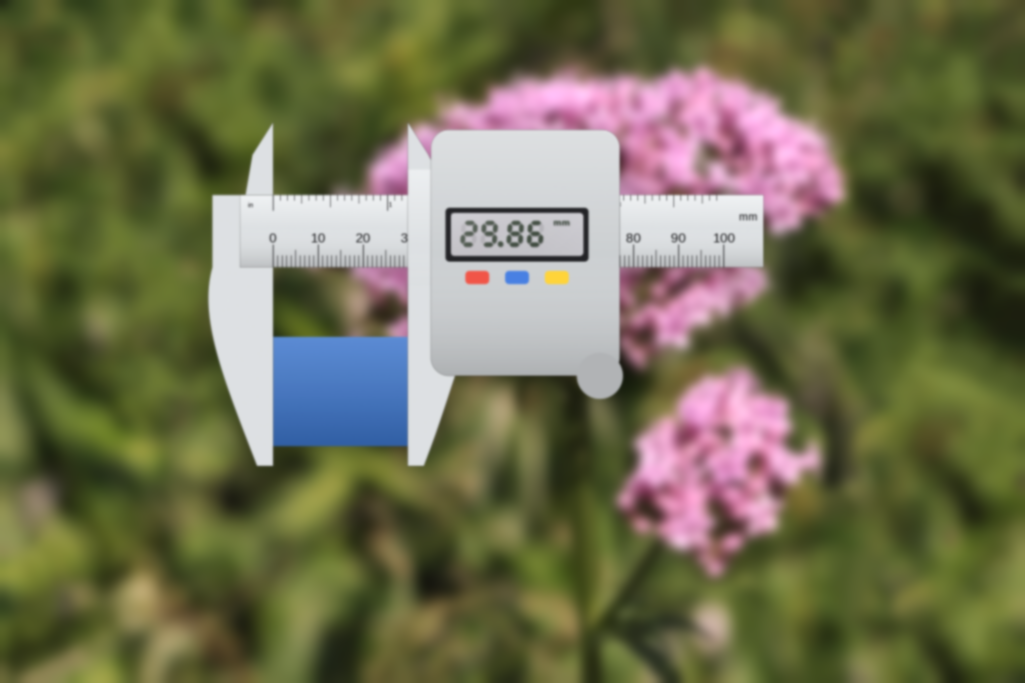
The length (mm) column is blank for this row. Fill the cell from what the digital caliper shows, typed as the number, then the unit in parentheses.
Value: 29.86 (mm)
